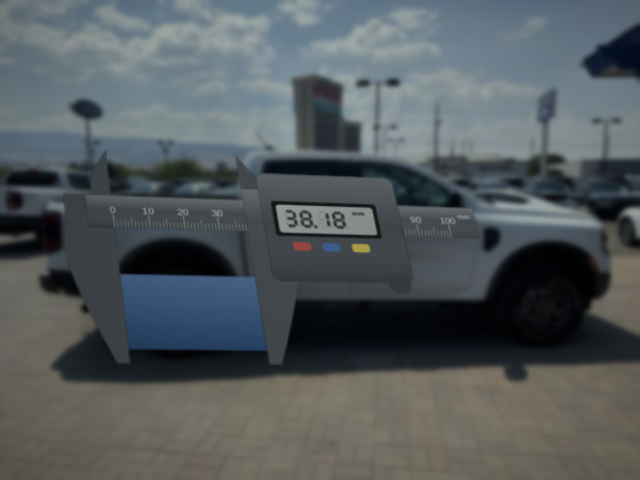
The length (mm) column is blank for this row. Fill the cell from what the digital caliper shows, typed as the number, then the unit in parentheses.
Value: 38.18 (mm)
